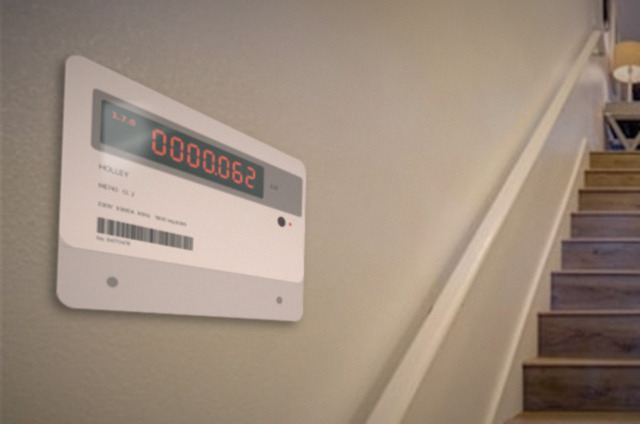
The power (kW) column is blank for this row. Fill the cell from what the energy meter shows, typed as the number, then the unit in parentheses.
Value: 0.062 (kW)
